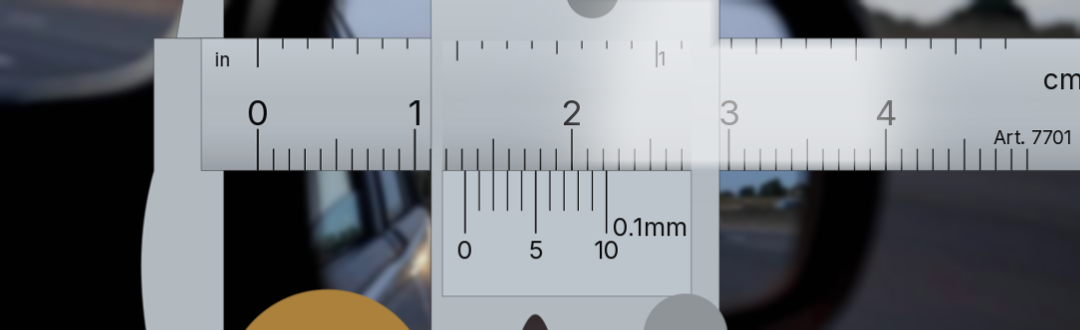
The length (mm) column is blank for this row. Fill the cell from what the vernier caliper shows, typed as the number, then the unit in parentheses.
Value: 13.2 (mm)
